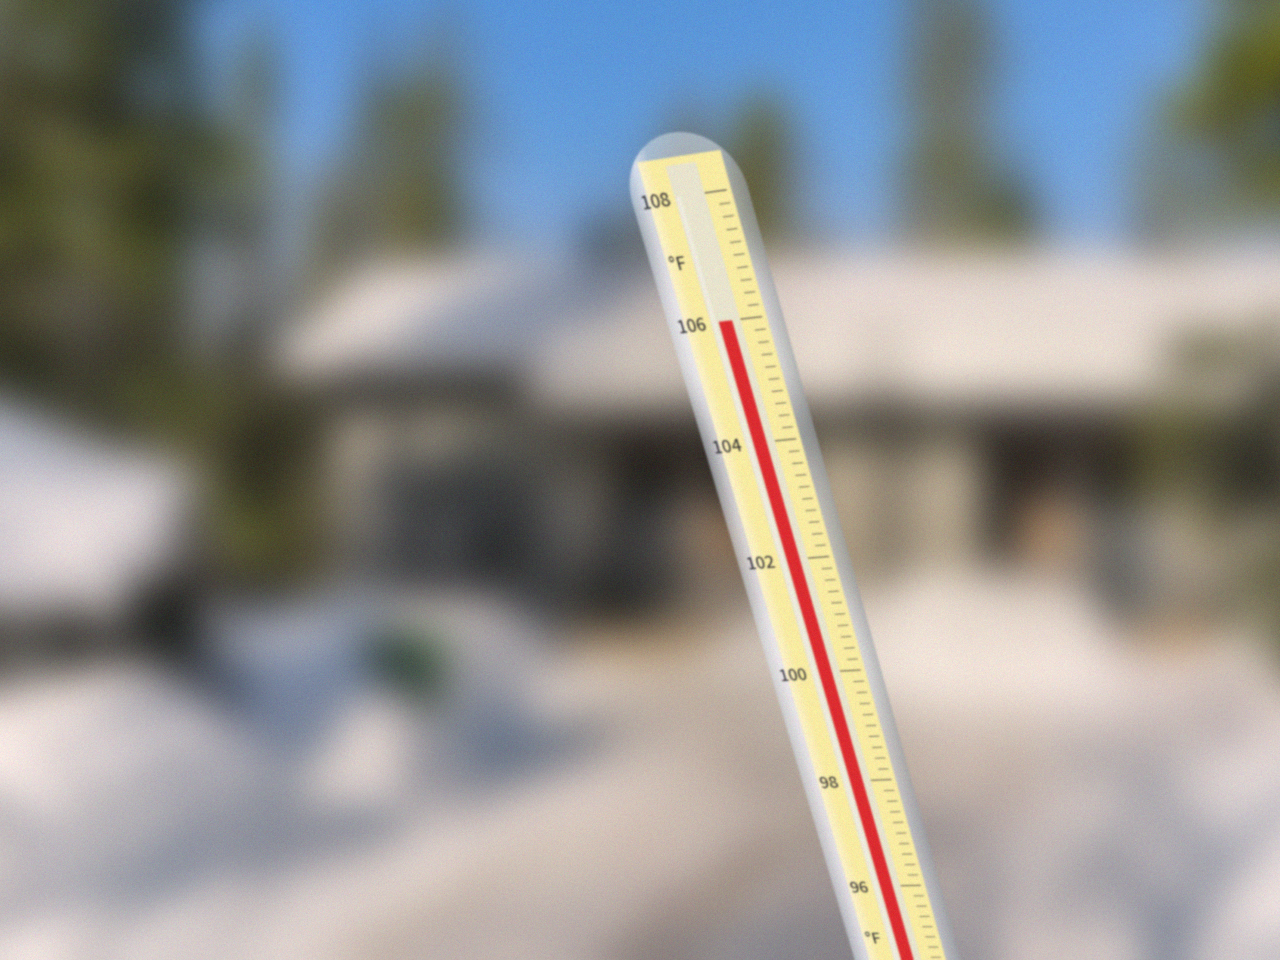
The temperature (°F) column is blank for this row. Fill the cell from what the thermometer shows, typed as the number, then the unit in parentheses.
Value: 106 (°F)
